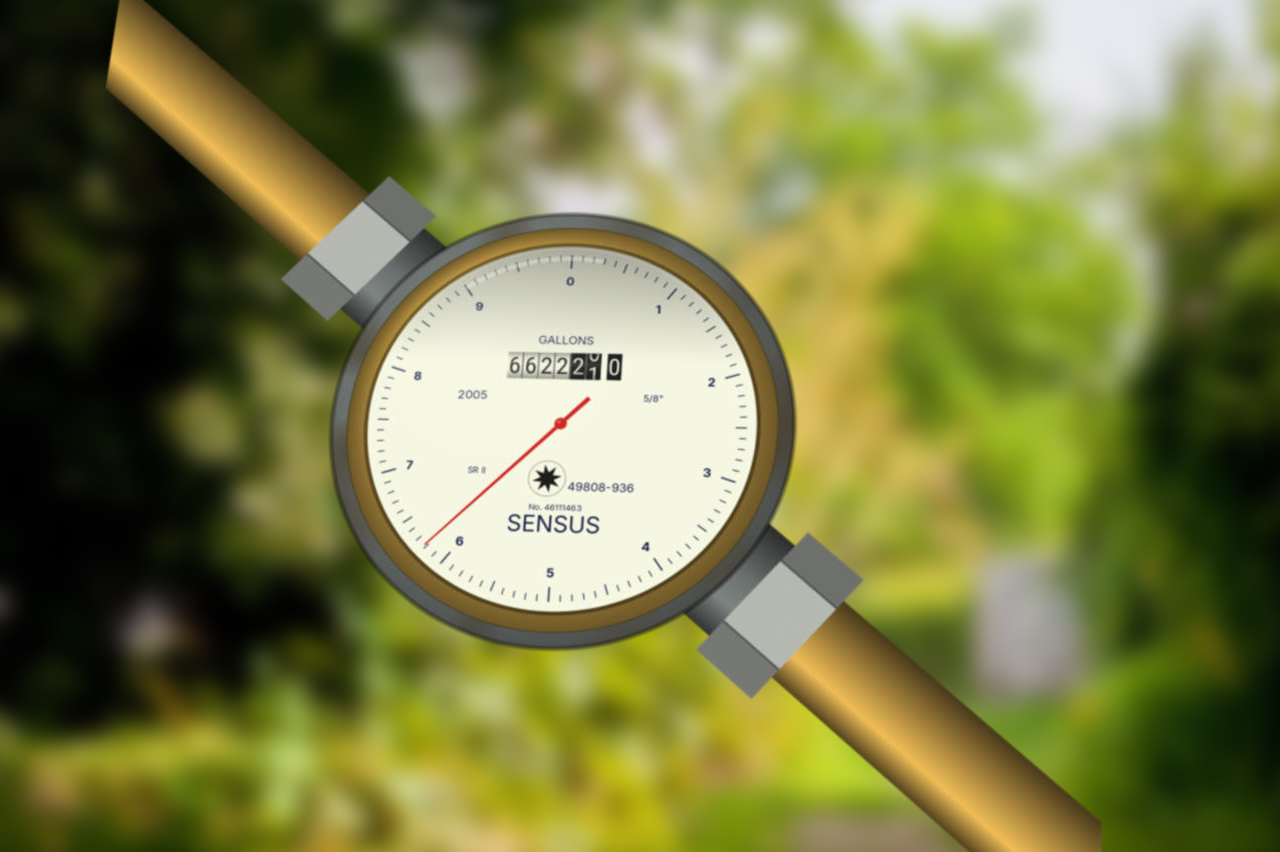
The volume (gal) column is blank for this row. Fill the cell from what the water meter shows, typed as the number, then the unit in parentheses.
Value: 6622206.2 (gal)
